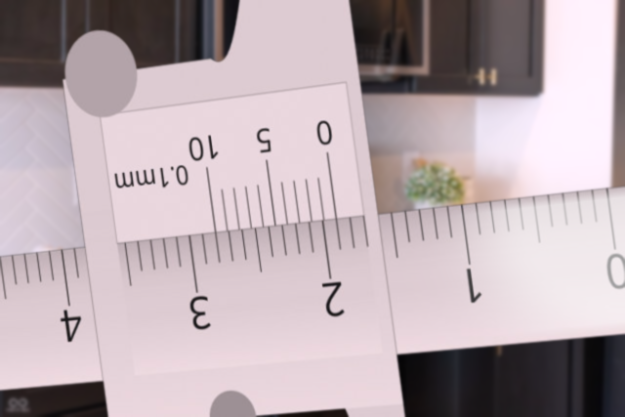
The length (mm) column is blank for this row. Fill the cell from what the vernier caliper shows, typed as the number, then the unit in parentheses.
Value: 19.0 (mm)
